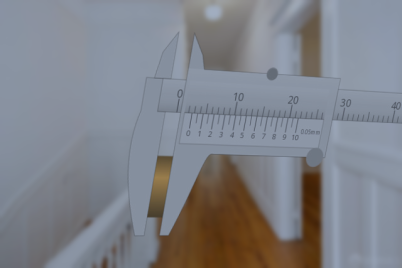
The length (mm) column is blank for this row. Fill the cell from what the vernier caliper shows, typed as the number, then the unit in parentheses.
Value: 2.6 (mm)
